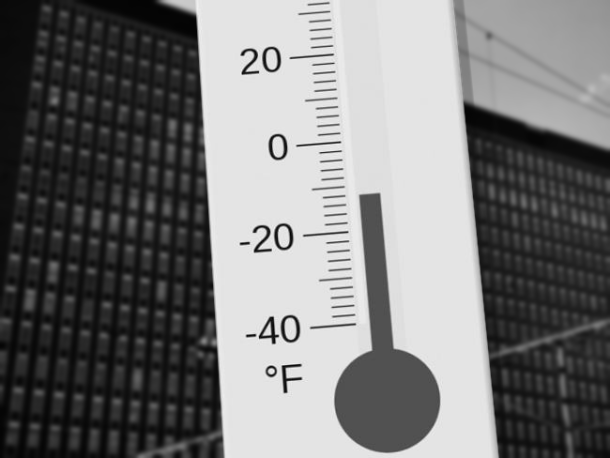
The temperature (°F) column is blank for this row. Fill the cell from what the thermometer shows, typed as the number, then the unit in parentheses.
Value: -12 (°F)
